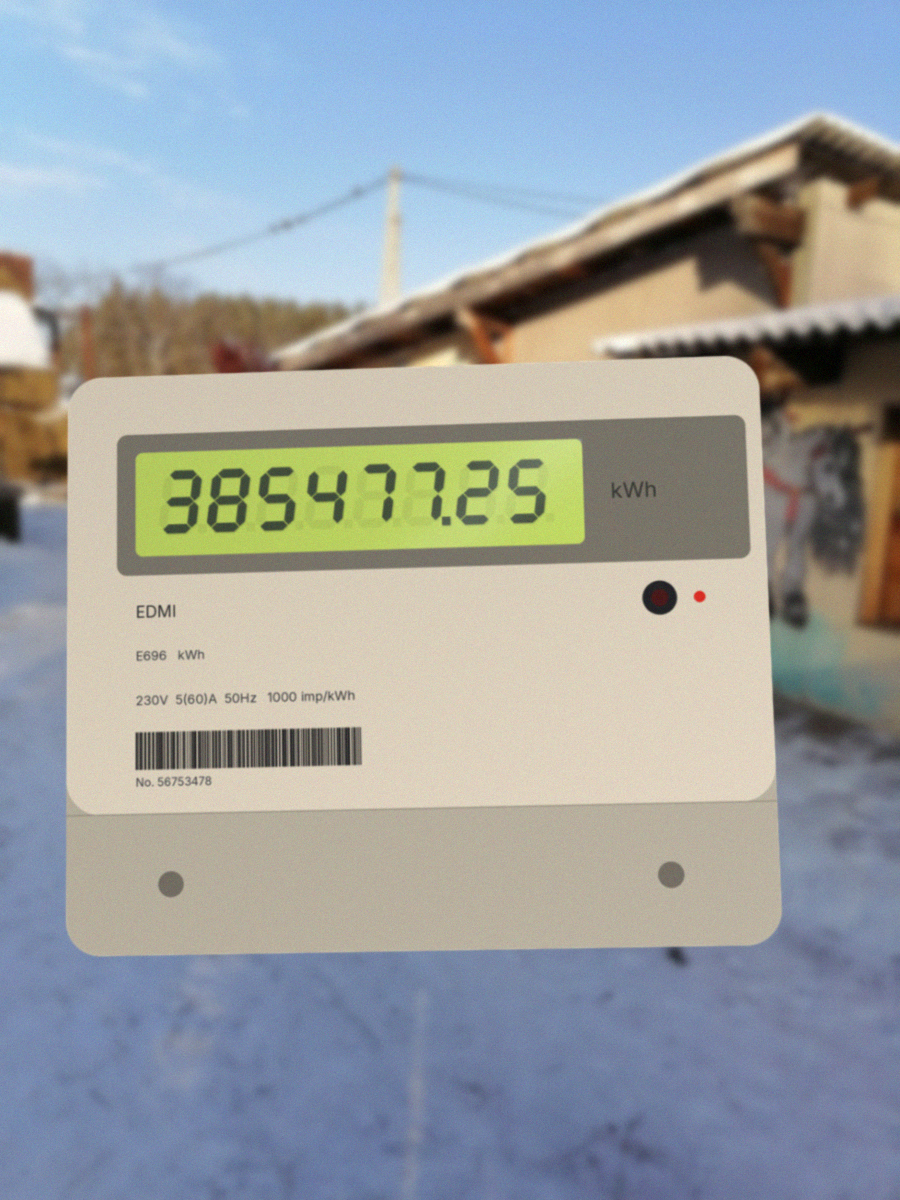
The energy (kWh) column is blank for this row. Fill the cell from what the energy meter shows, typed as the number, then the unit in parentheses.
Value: 385477.25 (kWh)
